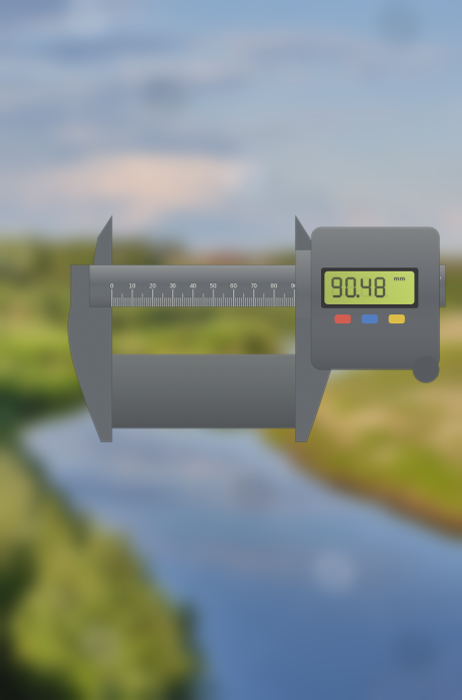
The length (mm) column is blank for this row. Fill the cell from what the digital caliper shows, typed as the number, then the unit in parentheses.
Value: 90.48 (mm)
